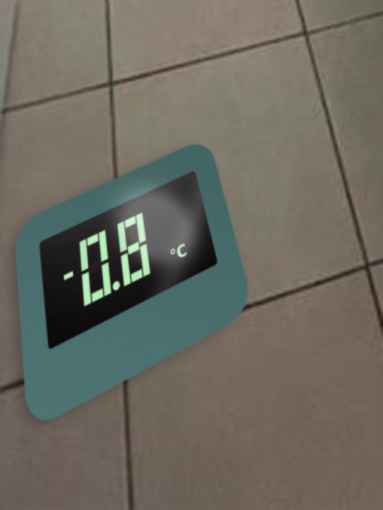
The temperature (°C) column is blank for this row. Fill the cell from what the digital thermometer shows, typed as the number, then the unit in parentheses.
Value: -0.8 (°C)
